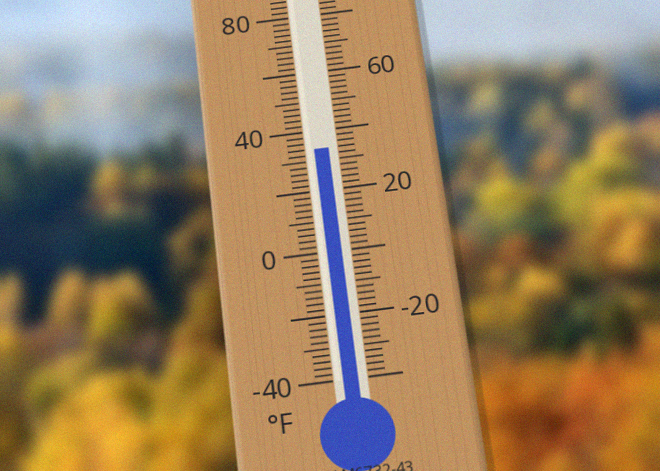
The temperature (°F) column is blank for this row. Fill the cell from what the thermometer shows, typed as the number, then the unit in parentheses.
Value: 34 (°F)
